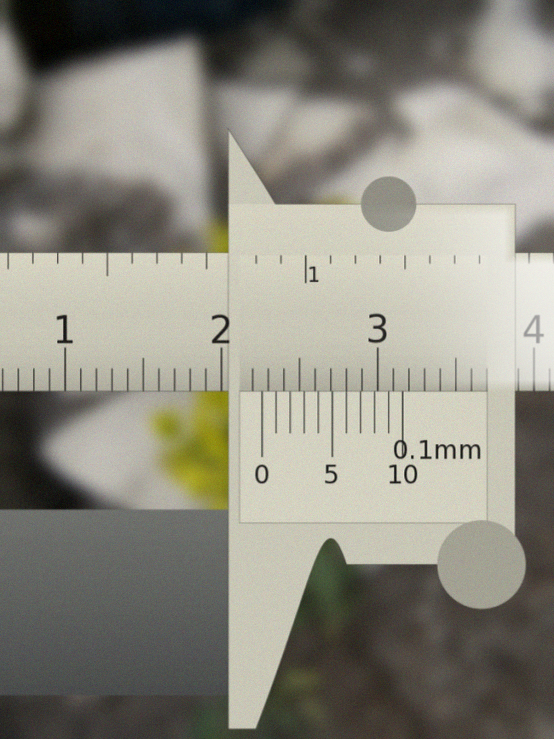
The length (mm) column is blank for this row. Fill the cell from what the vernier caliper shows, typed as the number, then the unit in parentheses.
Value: 22.6 (mm)
